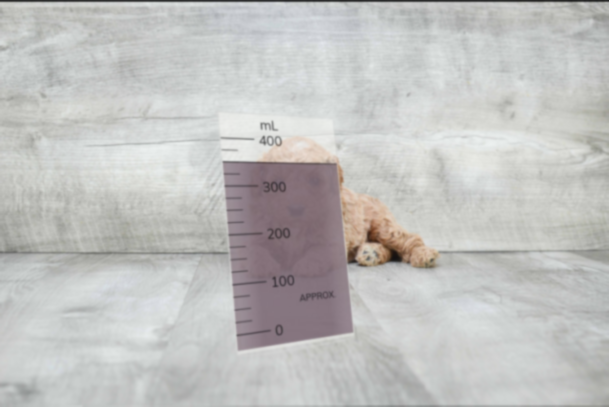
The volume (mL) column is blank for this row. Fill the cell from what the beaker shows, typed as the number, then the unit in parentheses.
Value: 350 (mL)
